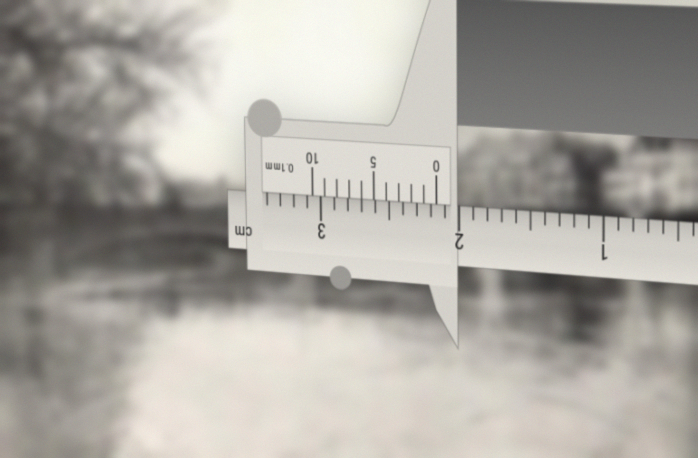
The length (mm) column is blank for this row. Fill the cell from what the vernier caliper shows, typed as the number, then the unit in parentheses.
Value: 21.6 (mm)
